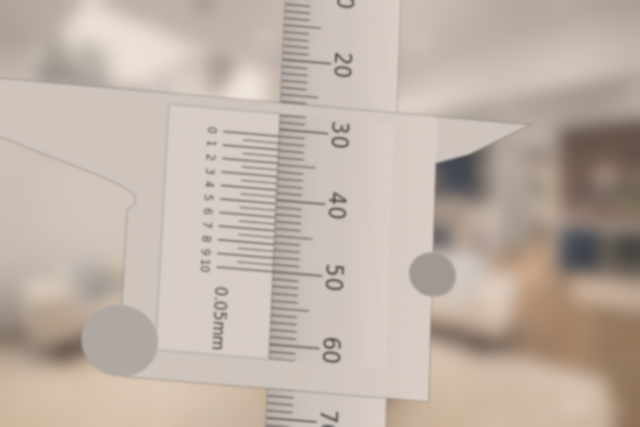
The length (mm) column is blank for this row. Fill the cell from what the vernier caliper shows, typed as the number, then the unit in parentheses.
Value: 31.0 (mm)
